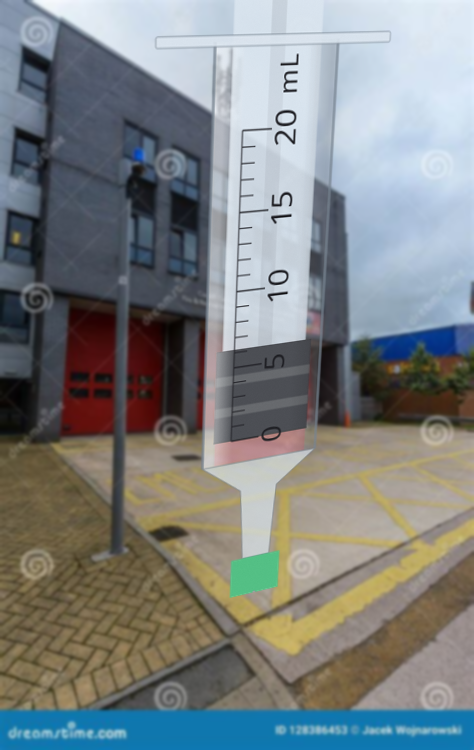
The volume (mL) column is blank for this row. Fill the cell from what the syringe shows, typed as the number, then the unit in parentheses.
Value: 0 (mL)
